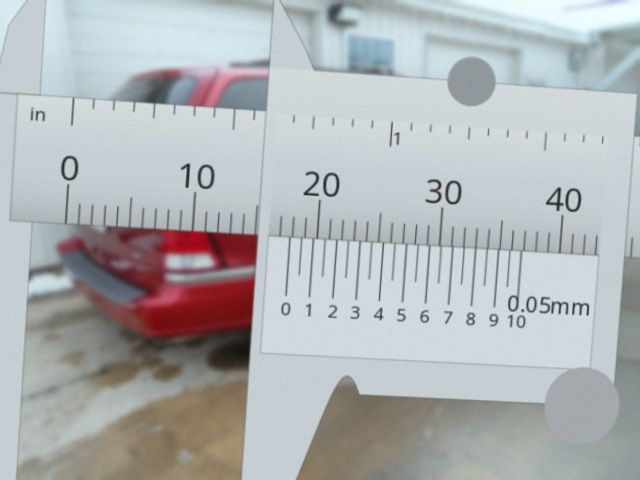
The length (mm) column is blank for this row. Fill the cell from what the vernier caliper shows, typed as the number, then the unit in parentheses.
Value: 17.8 (mm)
